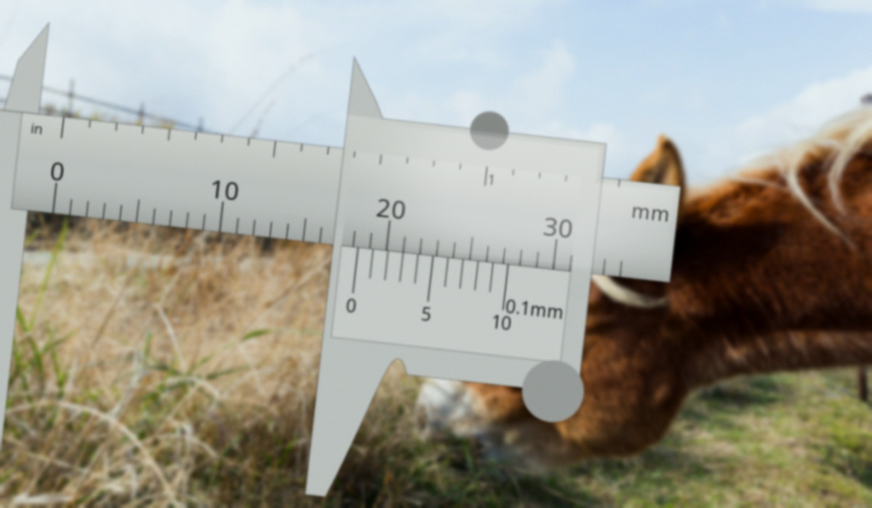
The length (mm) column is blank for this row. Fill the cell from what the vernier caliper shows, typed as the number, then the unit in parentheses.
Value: 18.3 (mm)
